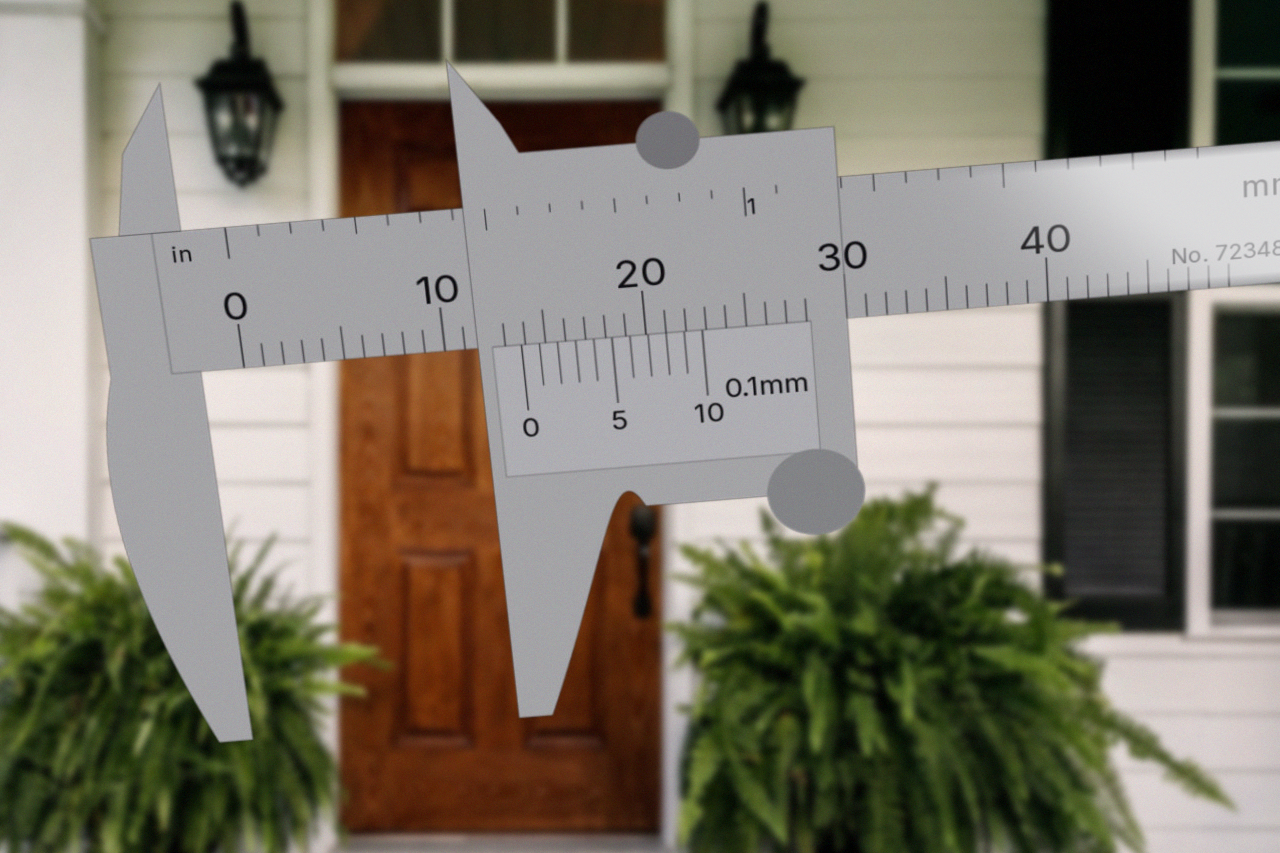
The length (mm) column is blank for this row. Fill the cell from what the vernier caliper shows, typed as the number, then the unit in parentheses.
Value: 13.8 (mm)
